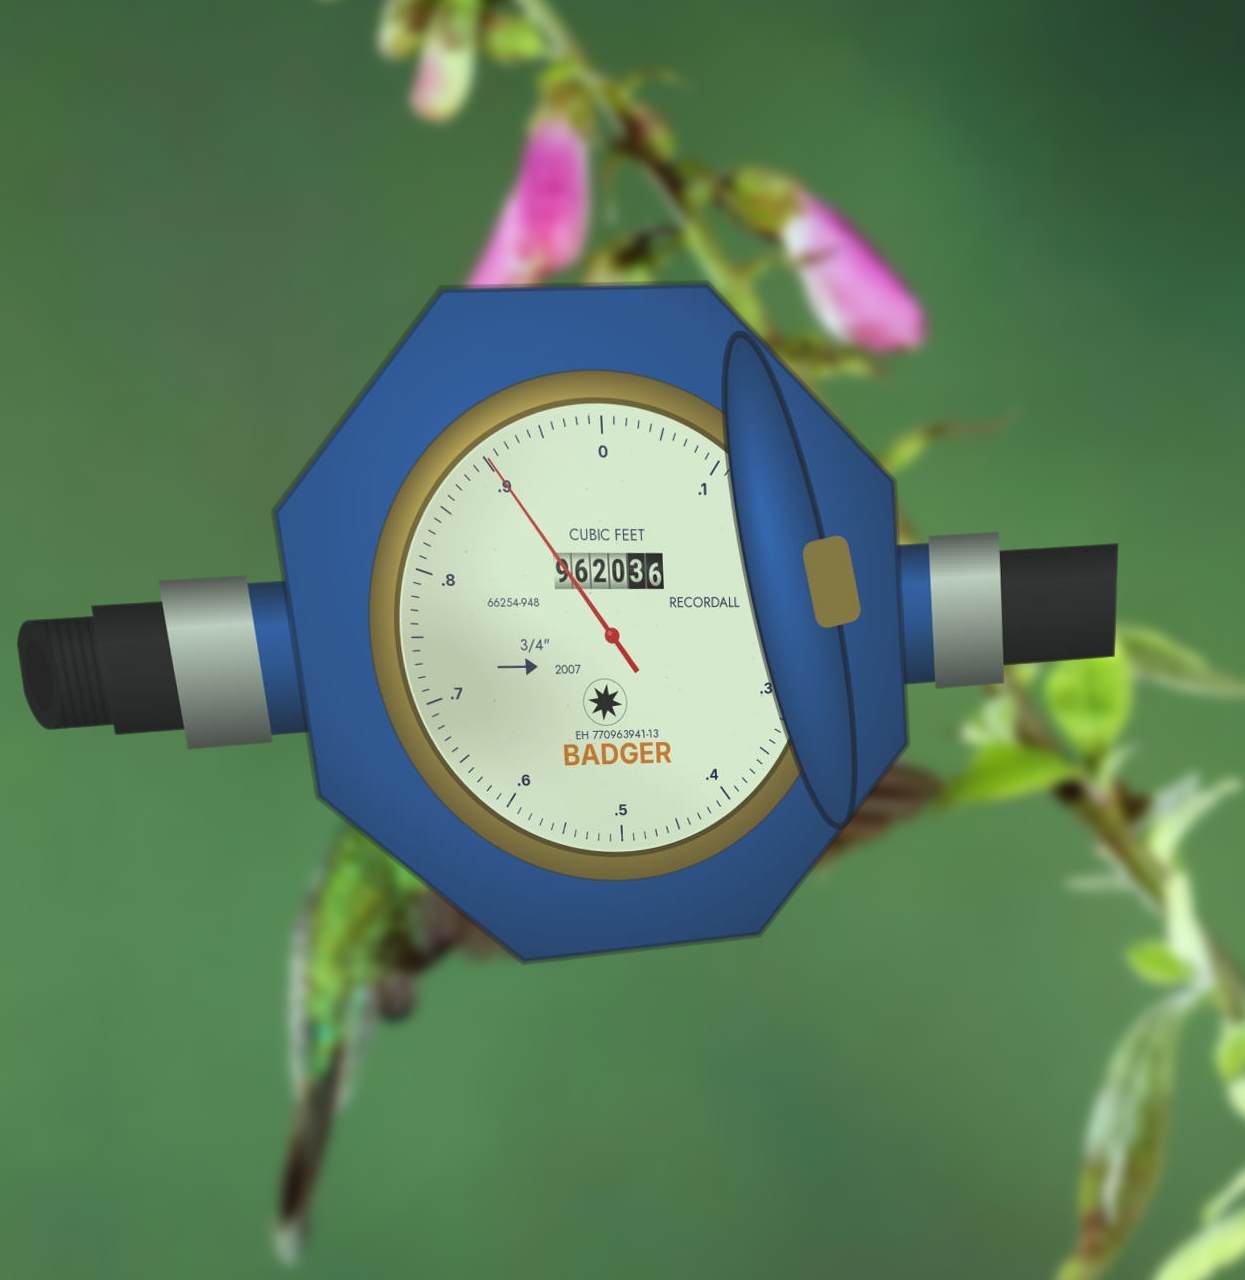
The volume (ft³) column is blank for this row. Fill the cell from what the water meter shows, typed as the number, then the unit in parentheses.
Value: 962035.90 (ft³)
